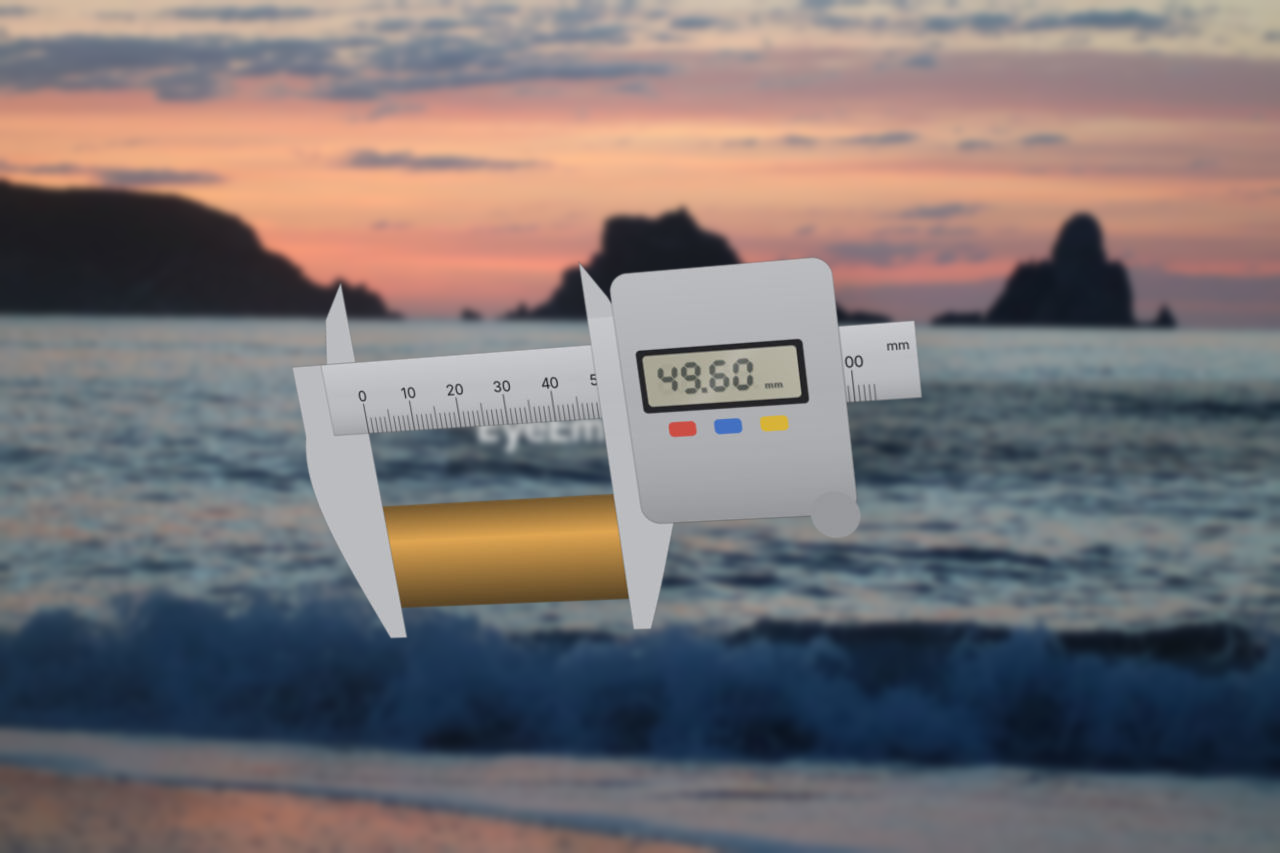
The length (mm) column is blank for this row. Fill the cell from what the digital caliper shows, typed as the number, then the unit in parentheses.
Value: 49.60 (mm)
